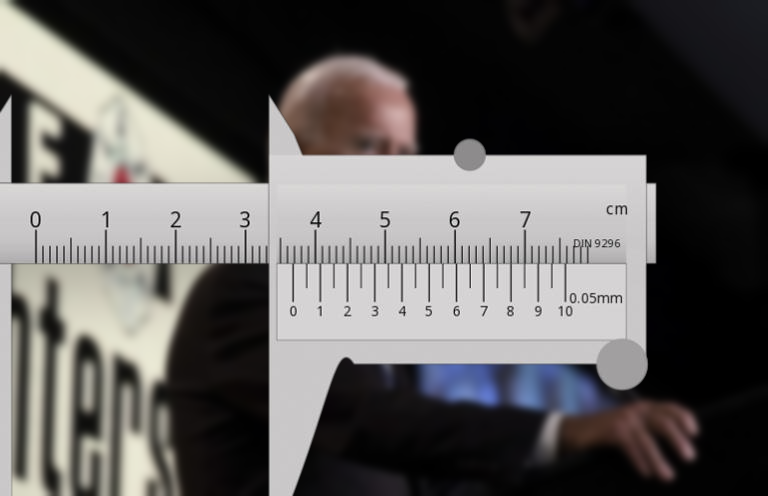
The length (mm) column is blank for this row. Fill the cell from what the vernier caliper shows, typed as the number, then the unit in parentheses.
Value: 36.8 (mm)
